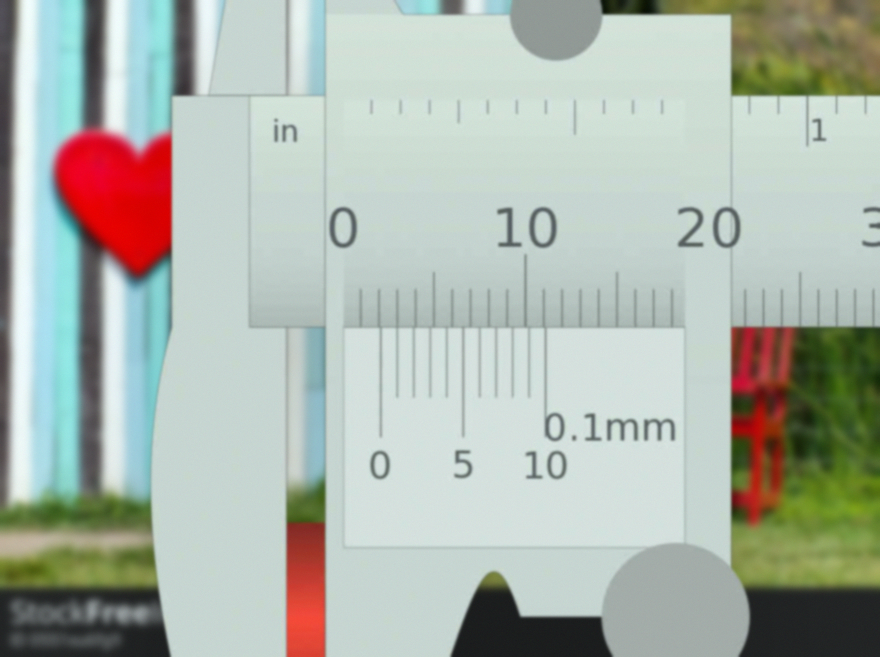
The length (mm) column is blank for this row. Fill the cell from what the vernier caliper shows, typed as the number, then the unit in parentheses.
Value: 2.1 (mm)
